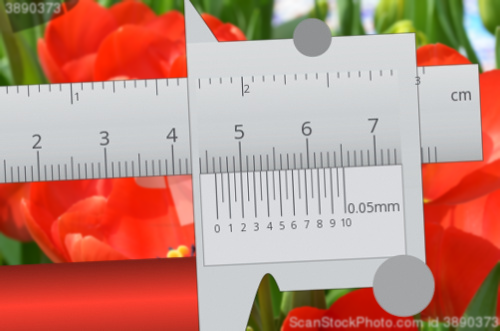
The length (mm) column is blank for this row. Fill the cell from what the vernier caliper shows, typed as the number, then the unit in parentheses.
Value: 46.2 (mm)
